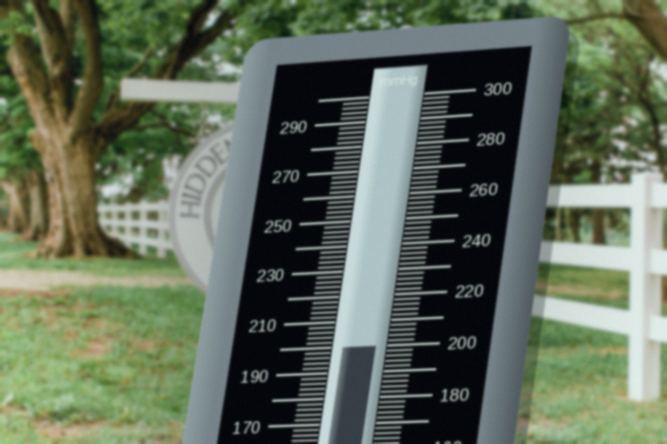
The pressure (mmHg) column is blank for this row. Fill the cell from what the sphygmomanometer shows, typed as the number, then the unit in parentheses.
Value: 200 (mmHg)
